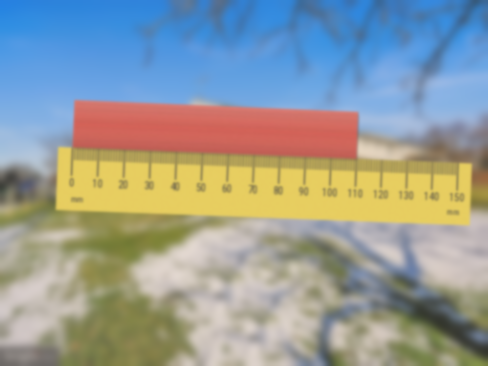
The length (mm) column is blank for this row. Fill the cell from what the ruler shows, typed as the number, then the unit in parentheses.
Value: 110 (mm)
